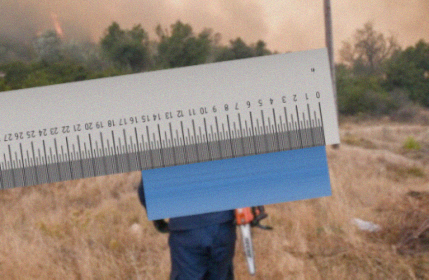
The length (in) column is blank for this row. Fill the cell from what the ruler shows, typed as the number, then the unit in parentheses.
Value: 16 (in)
